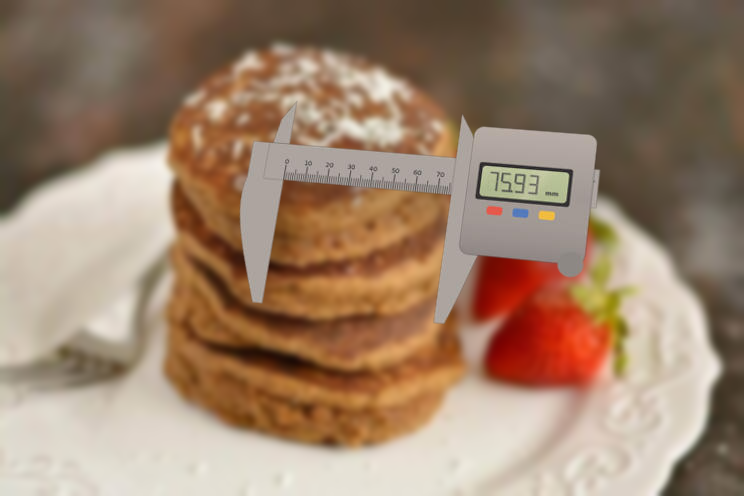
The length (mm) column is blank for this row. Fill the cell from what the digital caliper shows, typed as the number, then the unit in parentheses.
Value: 75.93 (mm)
